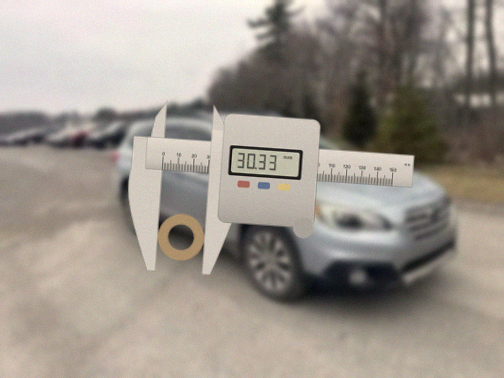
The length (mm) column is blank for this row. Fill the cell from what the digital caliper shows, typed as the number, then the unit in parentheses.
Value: 30.33 (mm)
